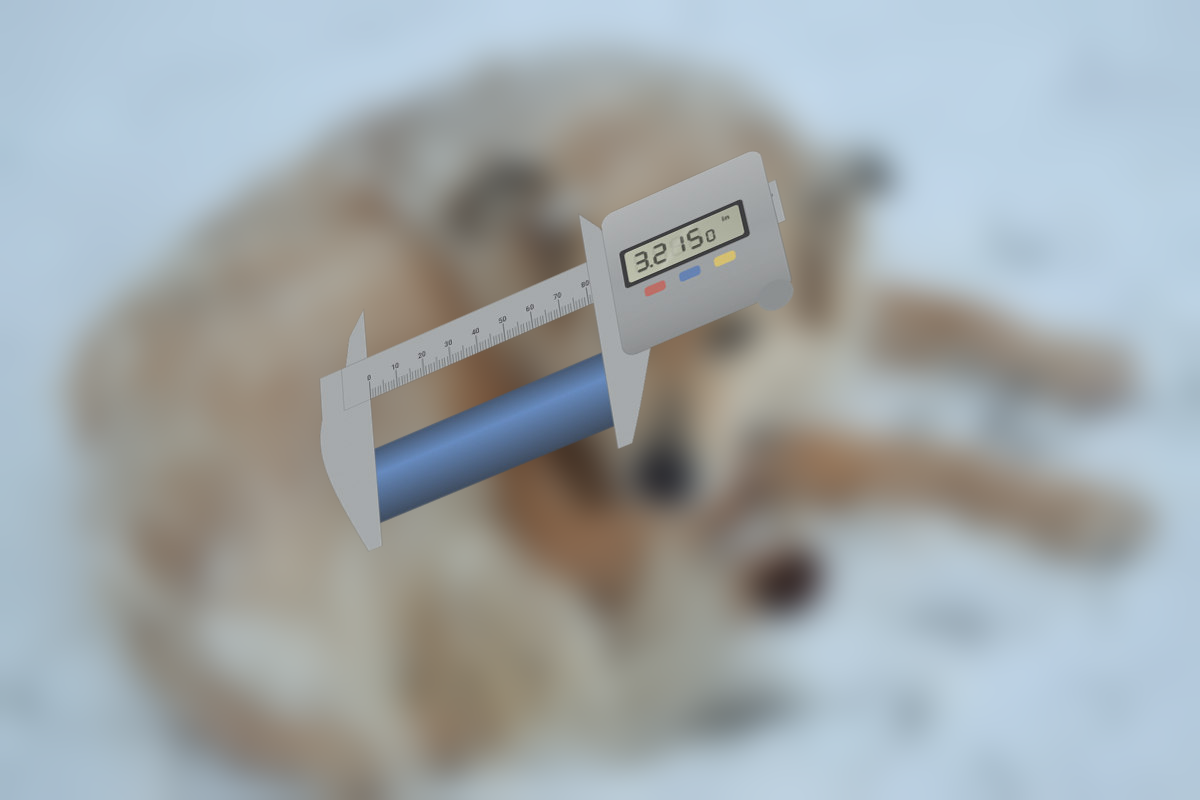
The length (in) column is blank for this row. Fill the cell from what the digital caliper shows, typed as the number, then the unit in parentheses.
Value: 3.2150 (in)
